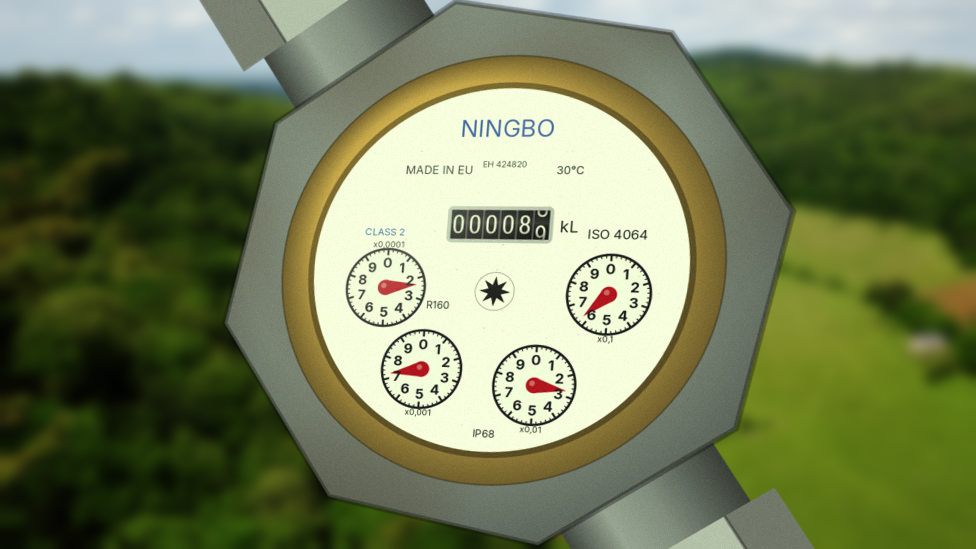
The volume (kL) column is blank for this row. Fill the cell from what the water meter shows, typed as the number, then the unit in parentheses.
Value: 88.6272 (kL)
